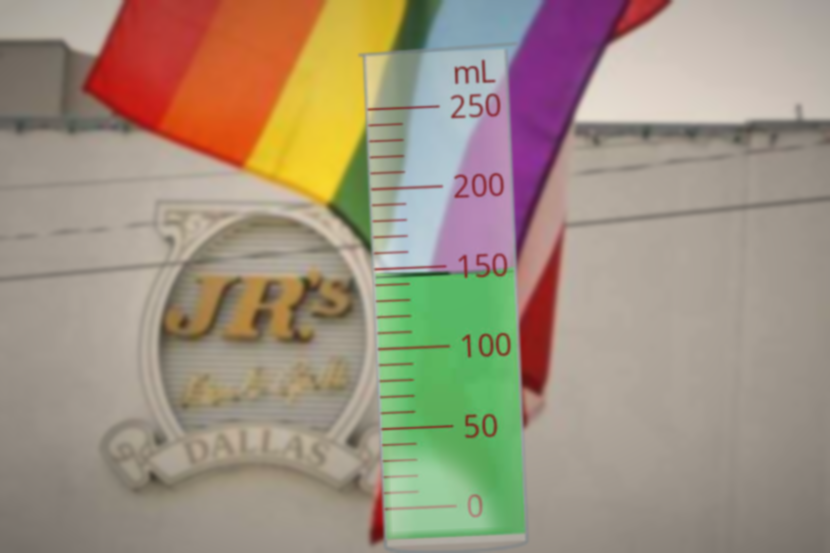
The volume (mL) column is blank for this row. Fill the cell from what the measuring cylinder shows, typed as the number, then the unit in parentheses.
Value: 145 (mL)
